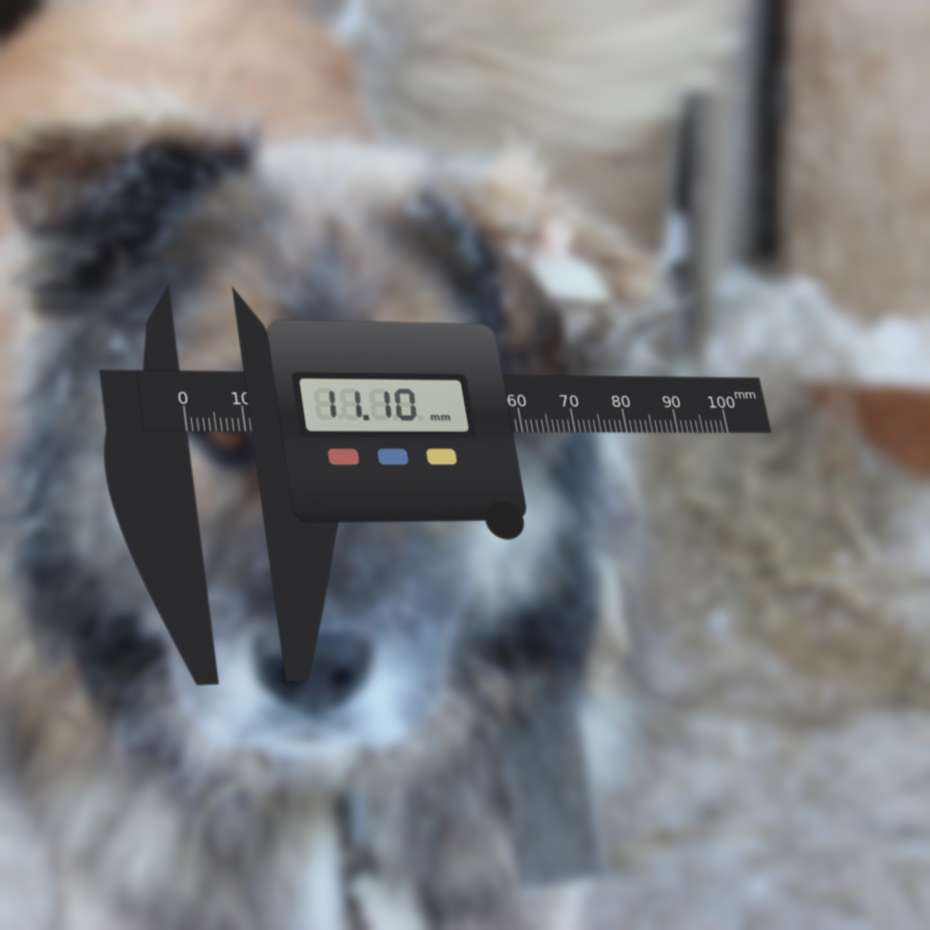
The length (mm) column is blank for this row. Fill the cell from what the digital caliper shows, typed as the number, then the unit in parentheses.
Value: 11.10 (mm)
